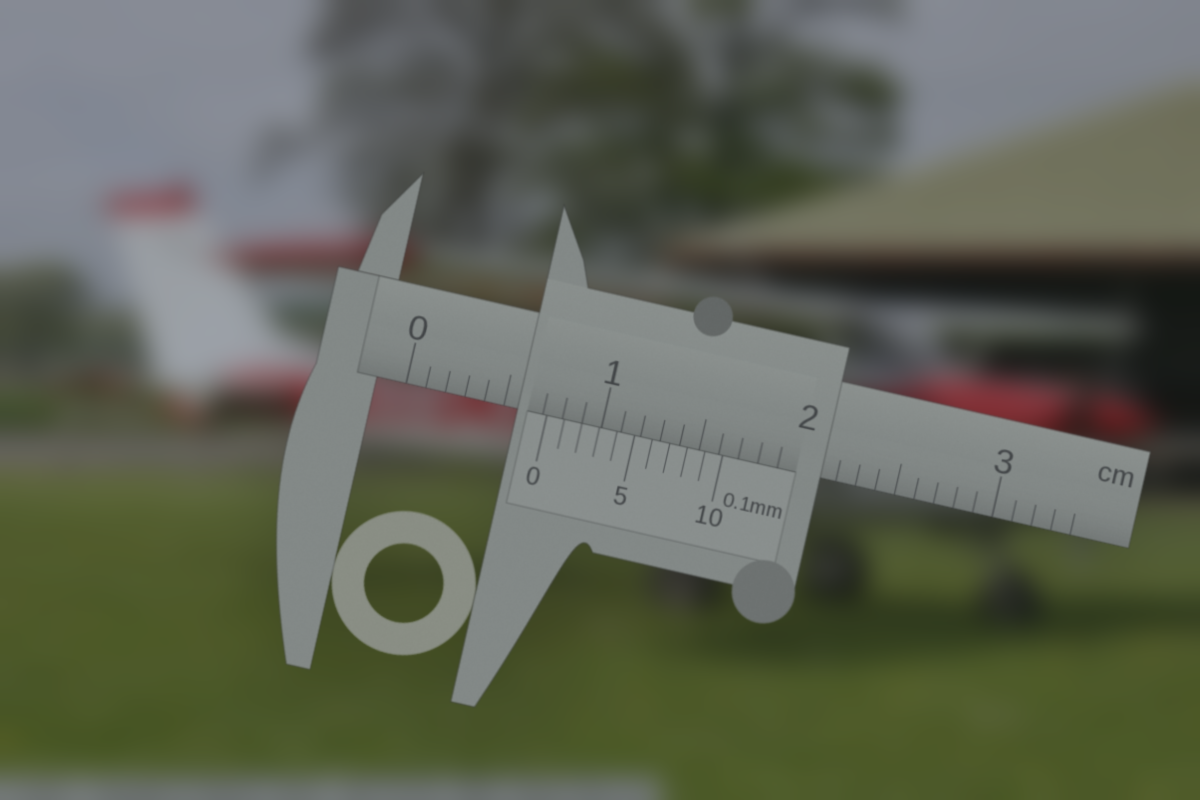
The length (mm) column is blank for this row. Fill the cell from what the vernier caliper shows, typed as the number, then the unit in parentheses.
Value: 7.2 (mm)
